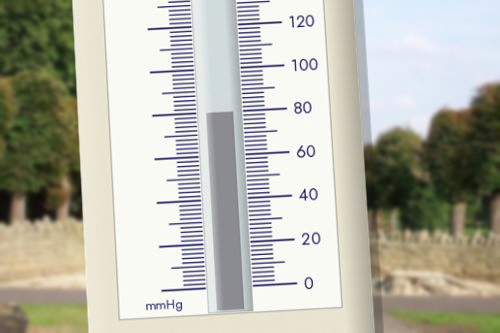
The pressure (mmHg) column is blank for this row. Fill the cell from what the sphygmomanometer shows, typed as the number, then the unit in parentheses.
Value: 80 (mmHg)
